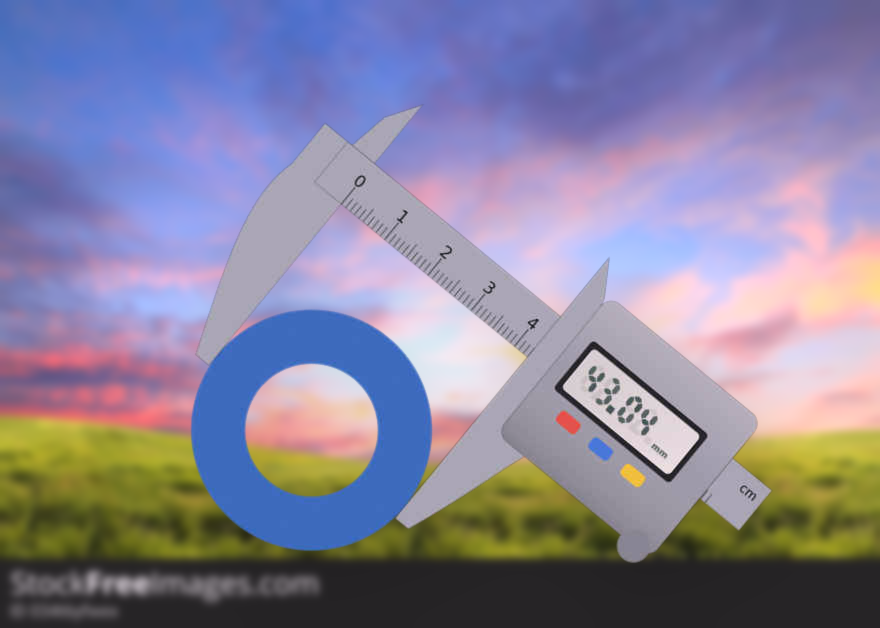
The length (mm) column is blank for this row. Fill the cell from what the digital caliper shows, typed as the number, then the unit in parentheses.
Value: 43.04 (mm)
